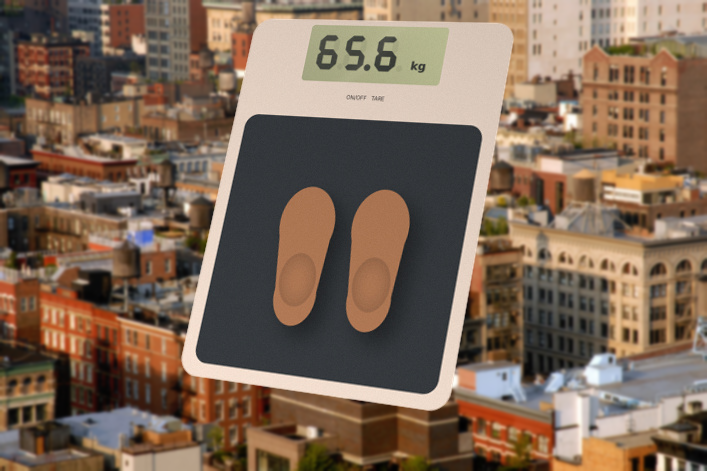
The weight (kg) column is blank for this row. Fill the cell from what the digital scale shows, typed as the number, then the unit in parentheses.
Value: 65.6 (kg)
